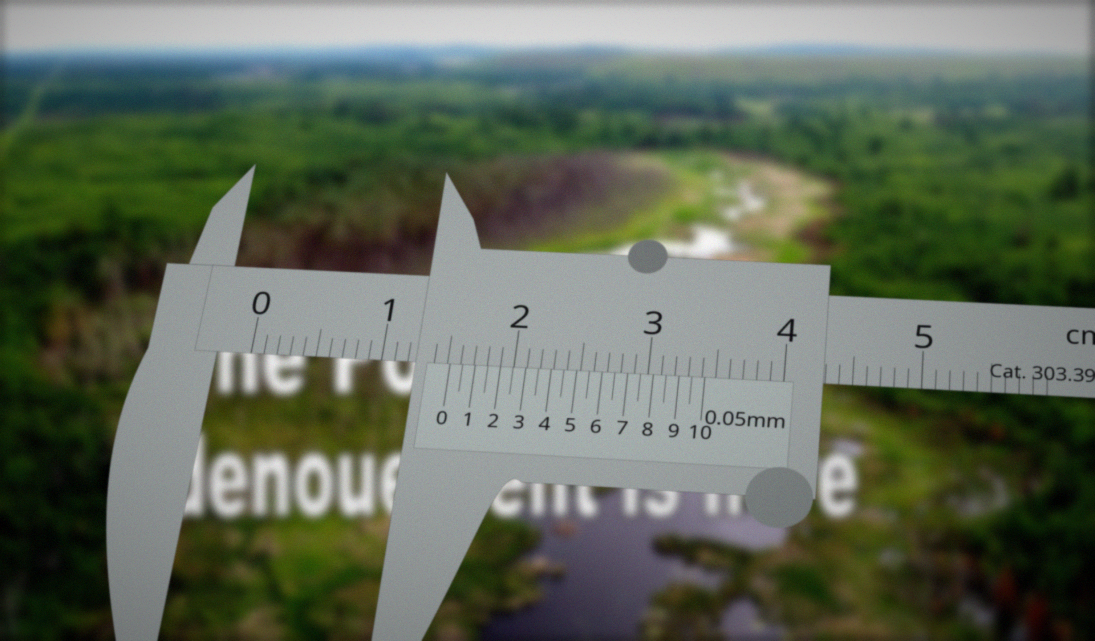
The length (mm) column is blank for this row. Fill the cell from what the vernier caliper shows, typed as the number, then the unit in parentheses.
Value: 15.2 (mm)
